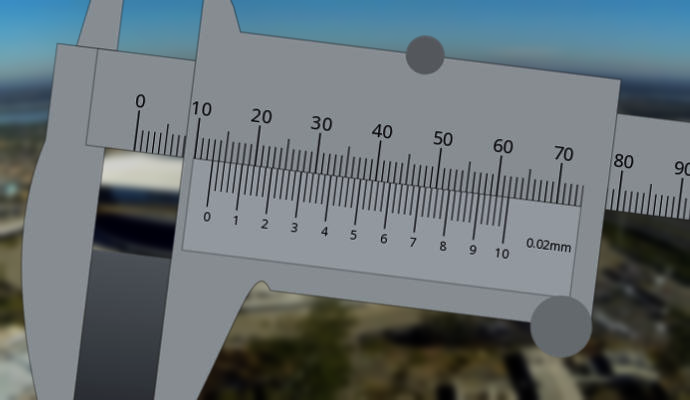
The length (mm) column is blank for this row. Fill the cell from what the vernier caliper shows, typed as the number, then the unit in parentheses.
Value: 13.0 (mm)
